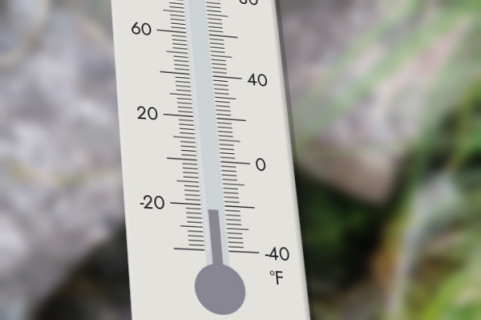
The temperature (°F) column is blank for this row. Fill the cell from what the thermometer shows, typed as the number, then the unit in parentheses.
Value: -22 (°F)
